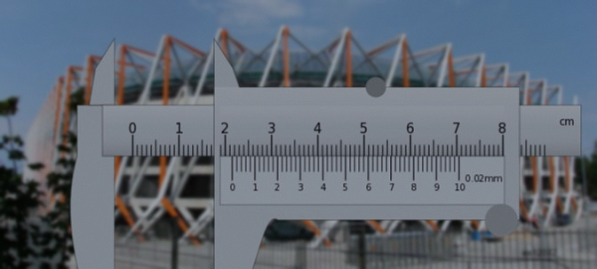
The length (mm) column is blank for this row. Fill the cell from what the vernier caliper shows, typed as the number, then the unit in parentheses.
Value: 21.5 (mm)
